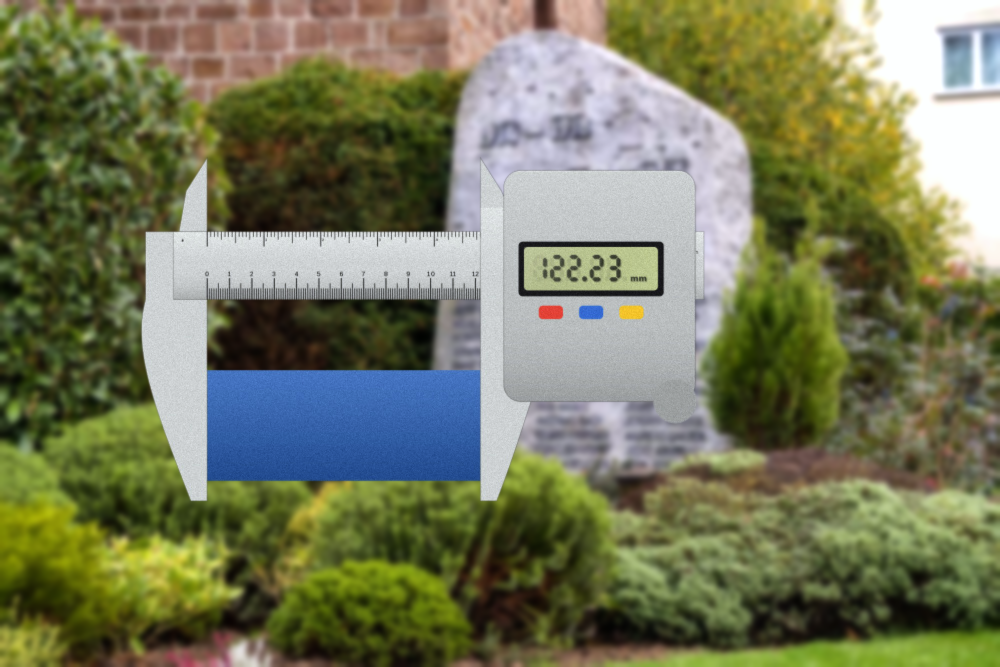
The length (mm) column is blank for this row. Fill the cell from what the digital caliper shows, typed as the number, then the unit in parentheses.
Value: 122.23 (mm)
